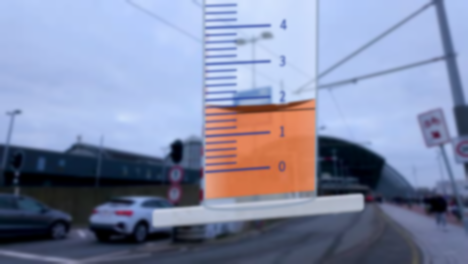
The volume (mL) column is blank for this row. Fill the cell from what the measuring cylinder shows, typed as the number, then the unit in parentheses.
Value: 1.6 (mL)
